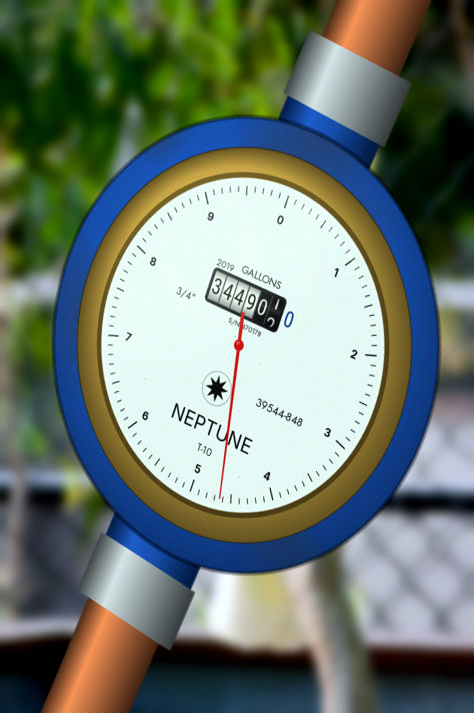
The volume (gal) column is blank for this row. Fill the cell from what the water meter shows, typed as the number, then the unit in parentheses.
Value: 3449014.6 (gal)
